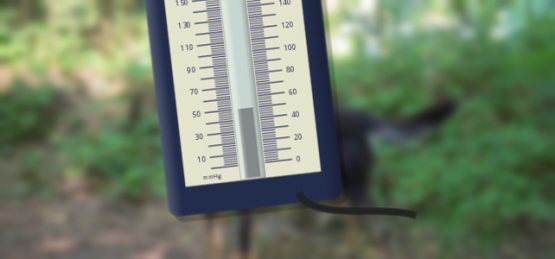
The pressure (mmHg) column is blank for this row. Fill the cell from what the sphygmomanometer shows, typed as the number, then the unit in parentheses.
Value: 50 (mmHg)
